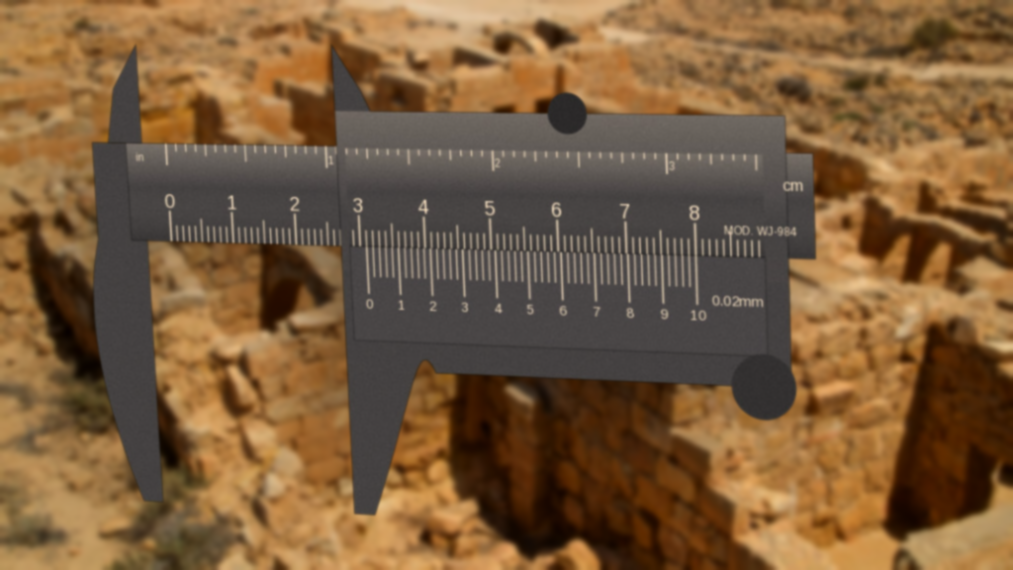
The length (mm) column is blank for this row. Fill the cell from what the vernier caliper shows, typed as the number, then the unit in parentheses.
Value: 31.0 (mm)
